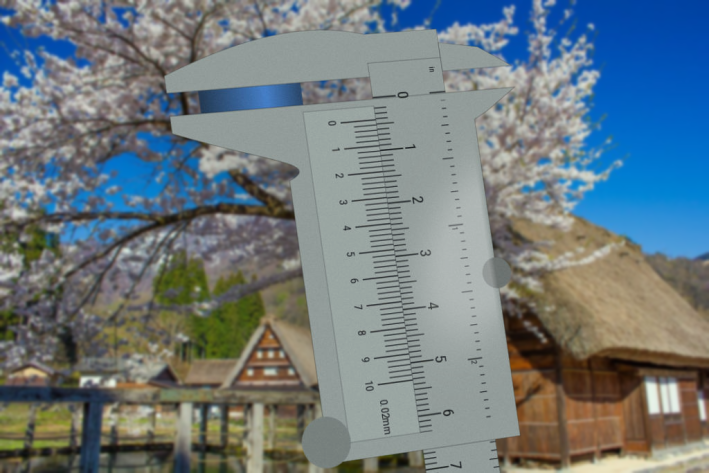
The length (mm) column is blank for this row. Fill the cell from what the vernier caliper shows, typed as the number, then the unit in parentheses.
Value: 4.2 (mm)
